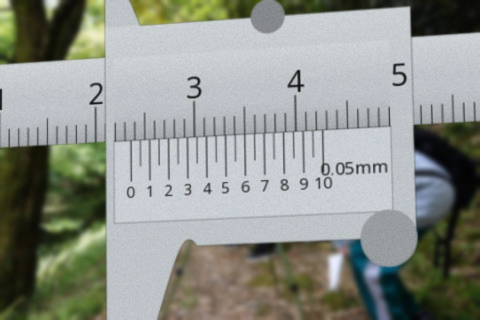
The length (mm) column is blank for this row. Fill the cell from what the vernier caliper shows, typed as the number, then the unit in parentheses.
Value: 23.6 (mm)
